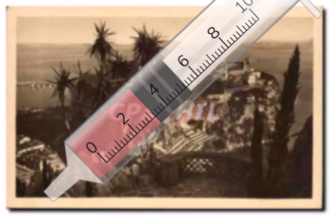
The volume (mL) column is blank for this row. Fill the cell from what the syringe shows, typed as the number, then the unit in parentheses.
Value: 3.2 (mL)
